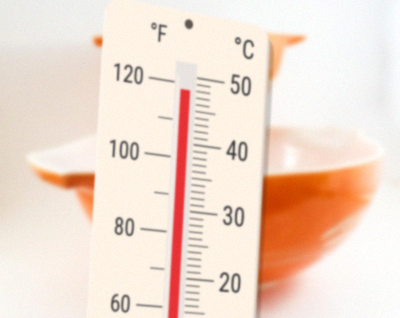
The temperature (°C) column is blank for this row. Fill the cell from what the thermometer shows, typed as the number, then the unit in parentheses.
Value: 48 (°C)
